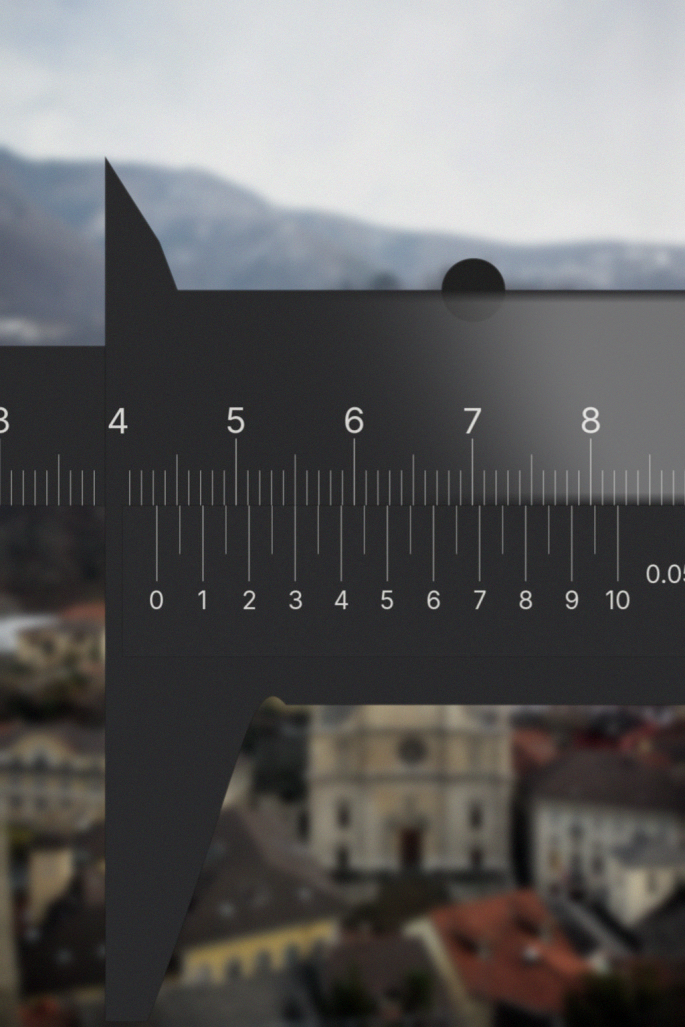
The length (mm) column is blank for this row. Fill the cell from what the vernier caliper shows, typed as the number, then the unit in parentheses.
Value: 43.3 (mm)
